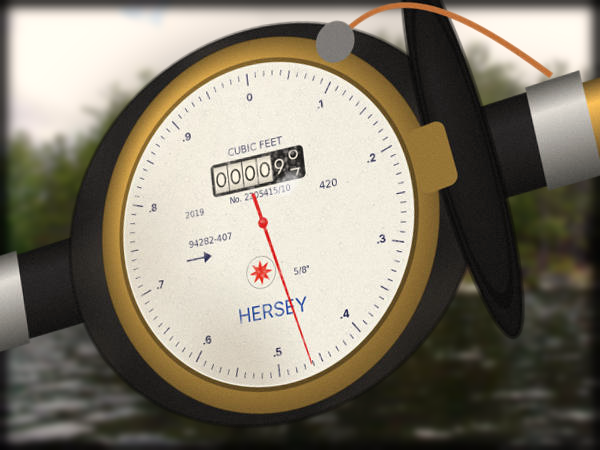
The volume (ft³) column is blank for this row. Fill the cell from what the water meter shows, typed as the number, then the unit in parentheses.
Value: 96.46 (ft³)
